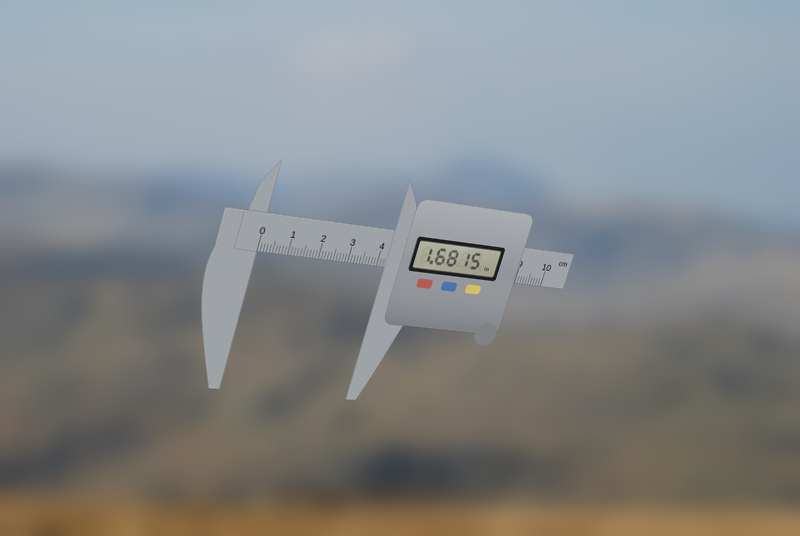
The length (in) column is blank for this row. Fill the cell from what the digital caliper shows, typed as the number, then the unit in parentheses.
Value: 1.6815 (in)
